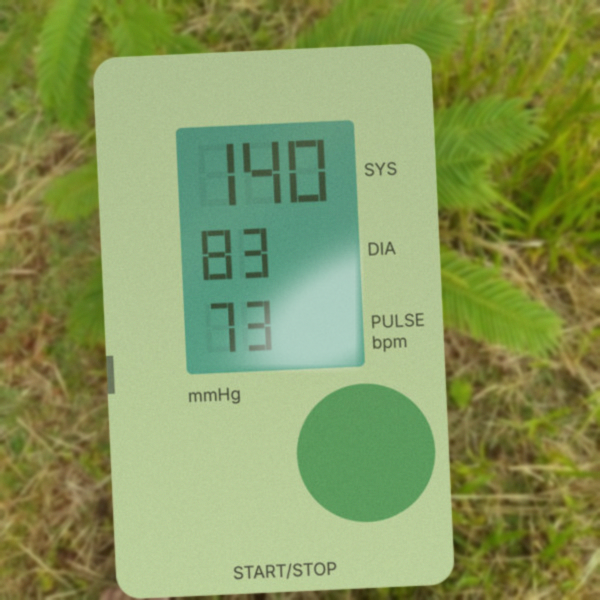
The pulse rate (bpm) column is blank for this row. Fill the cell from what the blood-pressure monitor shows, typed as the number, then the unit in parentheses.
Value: 73 (bpm)
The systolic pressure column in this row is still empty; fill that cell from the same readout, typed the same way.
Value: 140 (mmHg)
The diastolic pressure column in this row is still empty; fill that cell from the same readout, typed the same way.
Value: 83 (mmHg)
